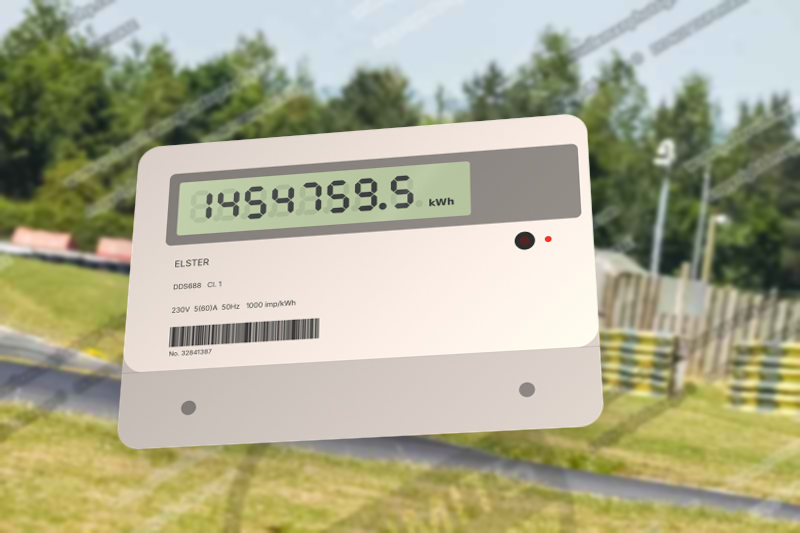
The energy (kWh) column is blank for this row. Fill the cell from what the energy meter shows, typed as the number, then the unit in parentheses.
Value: 1454759.5 (kWh)
